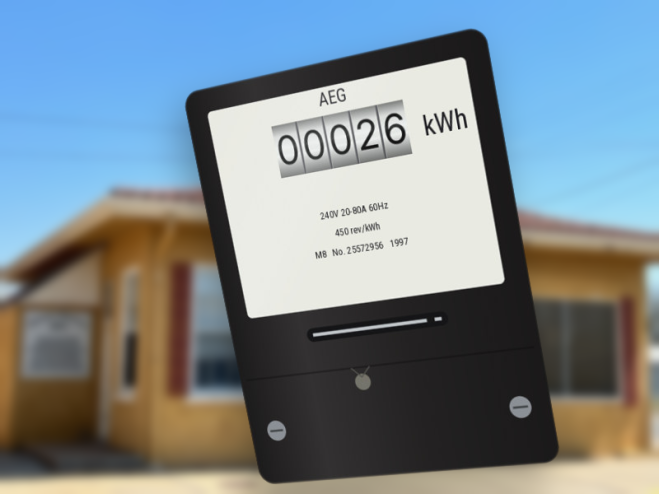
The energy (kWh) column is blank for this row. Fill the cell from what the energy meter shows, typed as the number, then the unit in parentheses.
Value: 26 (kWh)
